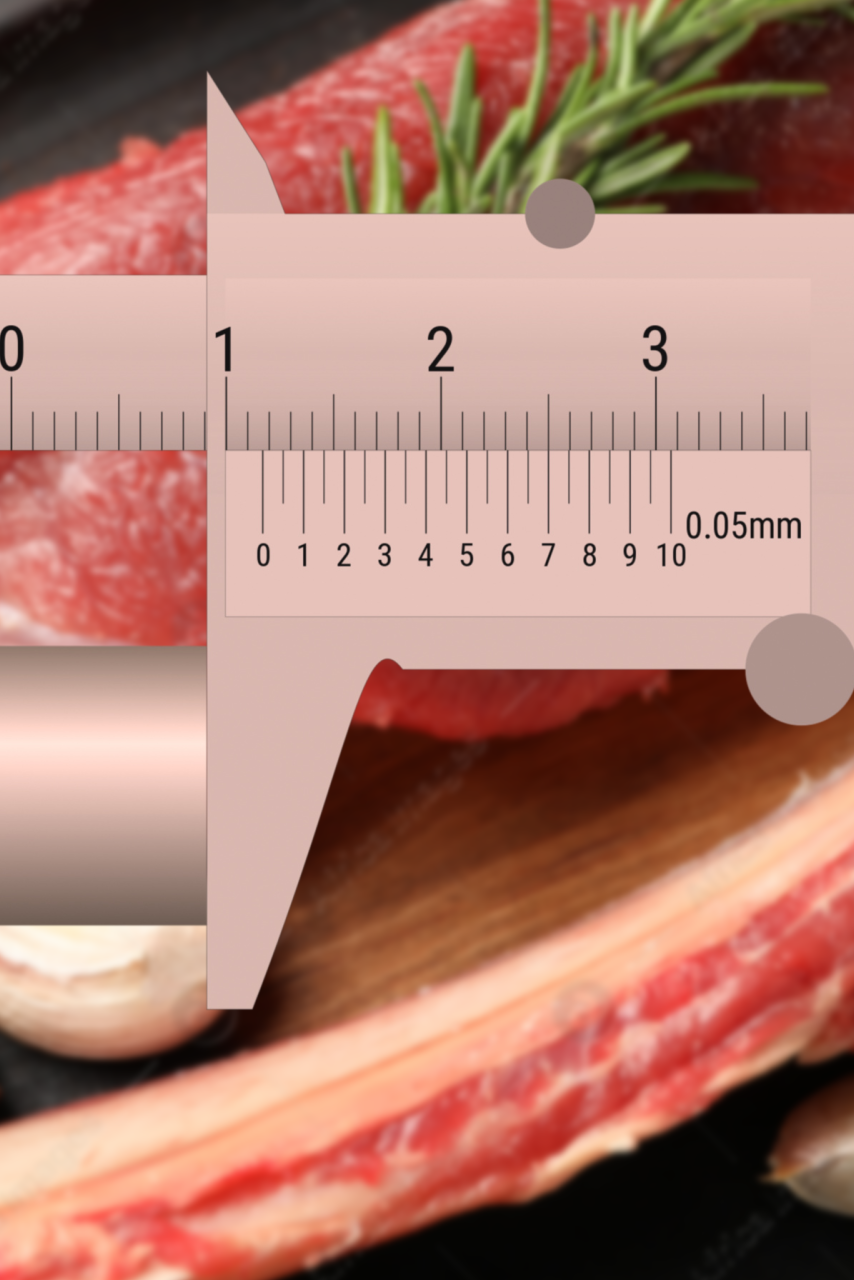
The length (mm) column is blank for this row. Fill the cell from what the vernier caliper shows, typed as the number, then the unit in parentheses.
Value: 11.7 (mm)
